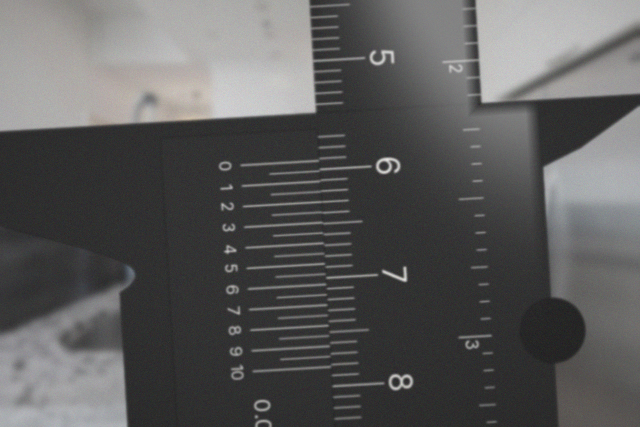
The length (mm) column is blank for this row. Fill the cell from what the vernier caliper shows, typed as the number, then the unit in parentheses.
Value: 59.2 (mm)
